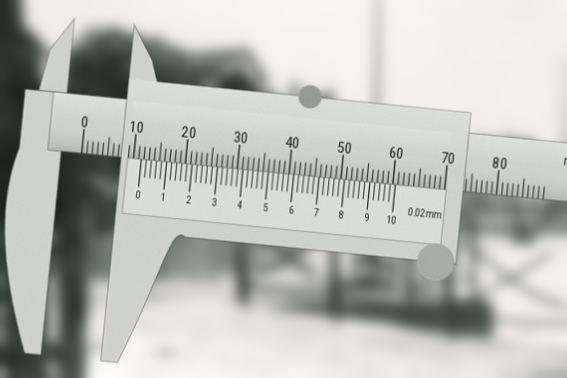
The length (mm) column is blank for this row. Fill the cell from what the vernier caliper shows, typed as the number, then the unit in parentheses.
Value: 11.5 (mm)
